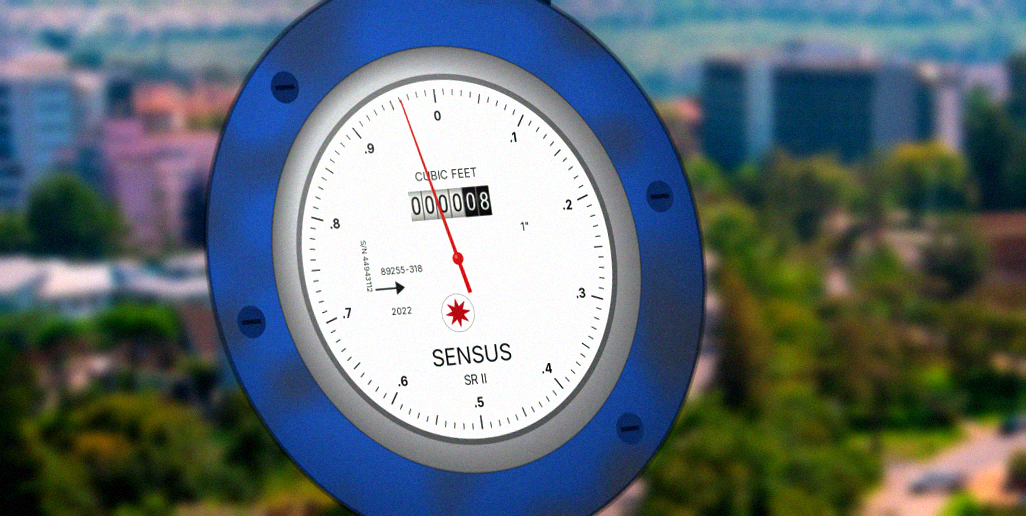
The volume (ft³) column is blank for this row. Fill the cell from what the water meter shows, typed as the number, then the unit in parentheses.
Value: 7.96 (ft³)
